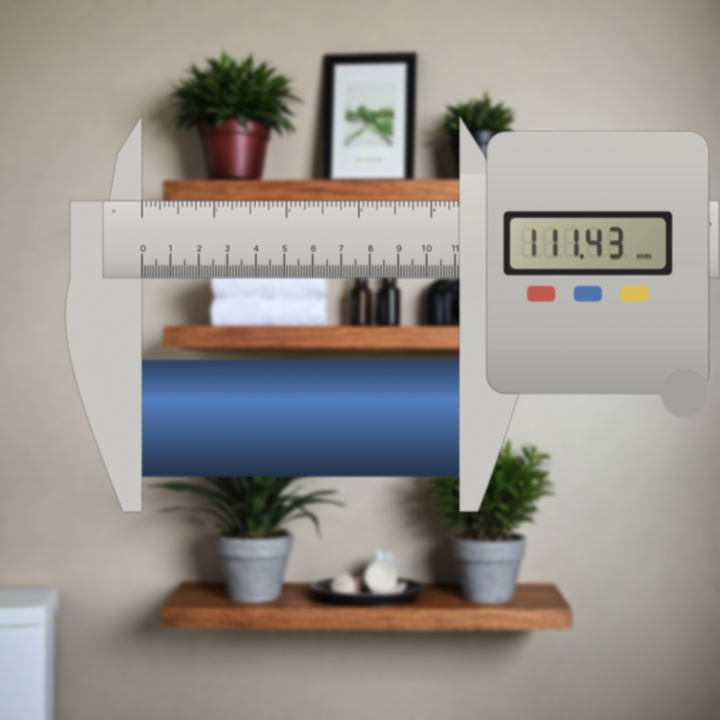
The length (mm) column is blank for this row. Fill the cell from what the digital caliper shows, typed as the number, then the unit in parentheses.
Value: 111.43 (mm)
